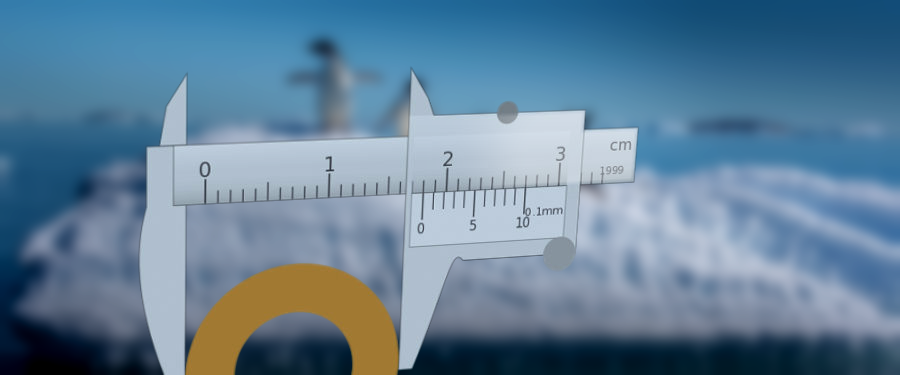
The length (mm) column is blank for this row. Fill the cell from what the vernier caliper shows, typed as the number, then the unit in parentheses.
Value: 18.0 (mm)
